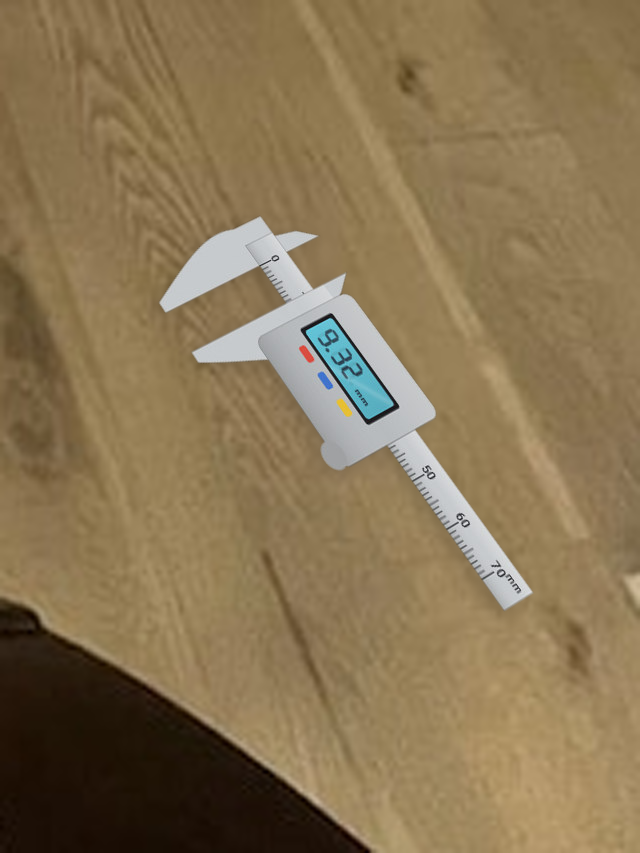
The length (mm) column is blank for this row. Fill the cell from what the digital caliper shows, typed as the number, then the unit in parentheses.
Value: 9.32 (mm)
